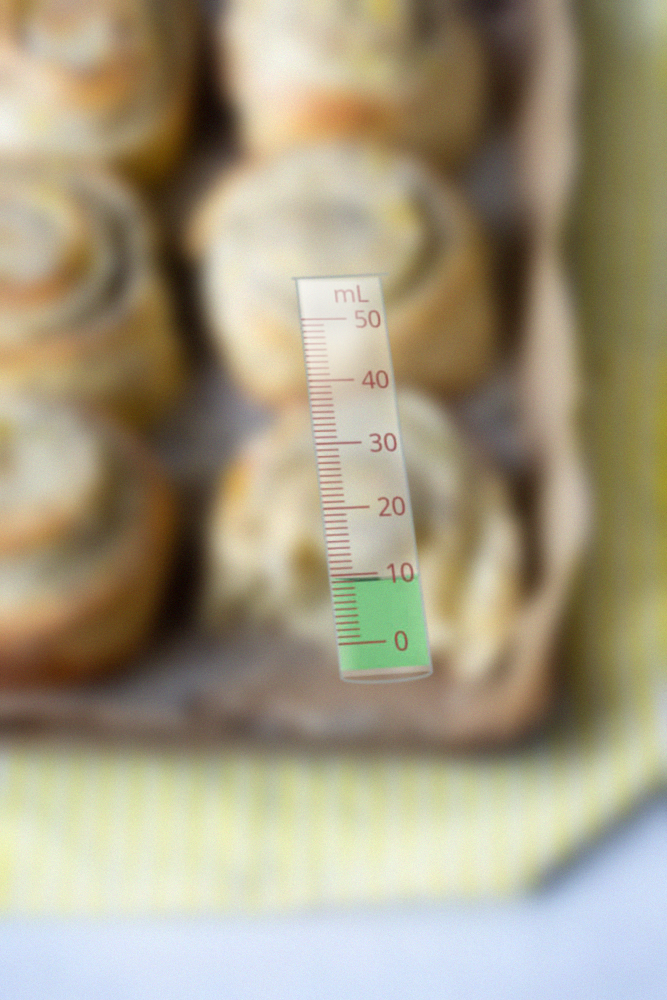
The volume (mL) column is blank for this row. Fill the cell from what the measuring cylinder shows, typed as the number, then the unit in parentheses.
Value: 9 (mL)
